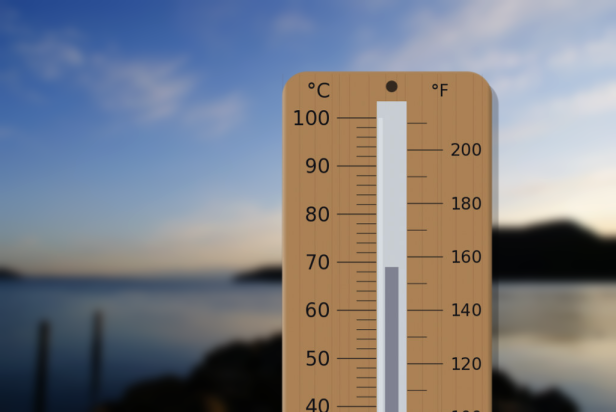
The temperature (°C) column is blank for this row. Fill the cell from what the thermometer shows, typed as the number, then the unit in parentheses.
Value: 69 (°C)
